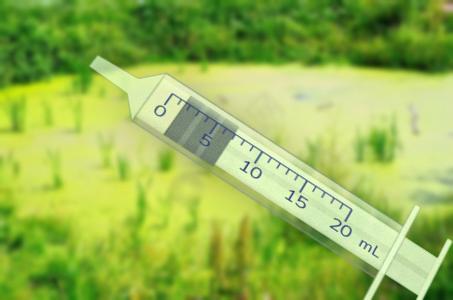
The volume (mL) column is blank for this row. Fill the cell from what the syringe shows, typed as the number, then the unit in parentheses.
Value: 1.5 (mL)
